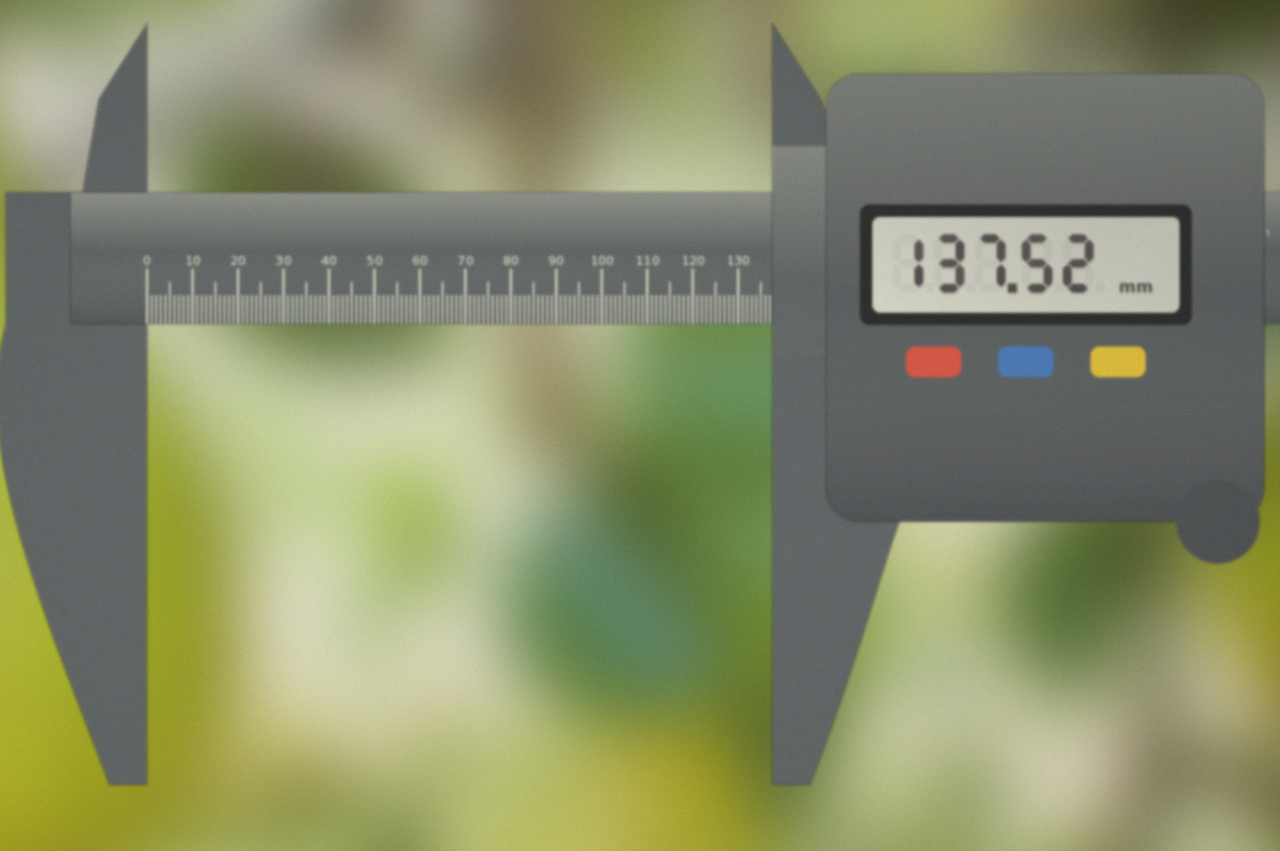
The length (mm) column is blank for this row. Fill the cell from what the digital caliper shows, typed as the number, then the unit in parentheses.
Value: 137.52 (mm)
